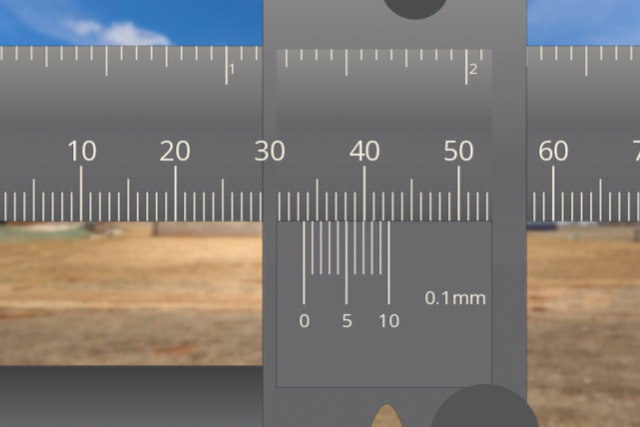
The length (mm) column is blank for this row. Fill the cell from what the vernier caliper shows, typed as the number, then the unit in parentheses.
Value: 33.6 (mm)
